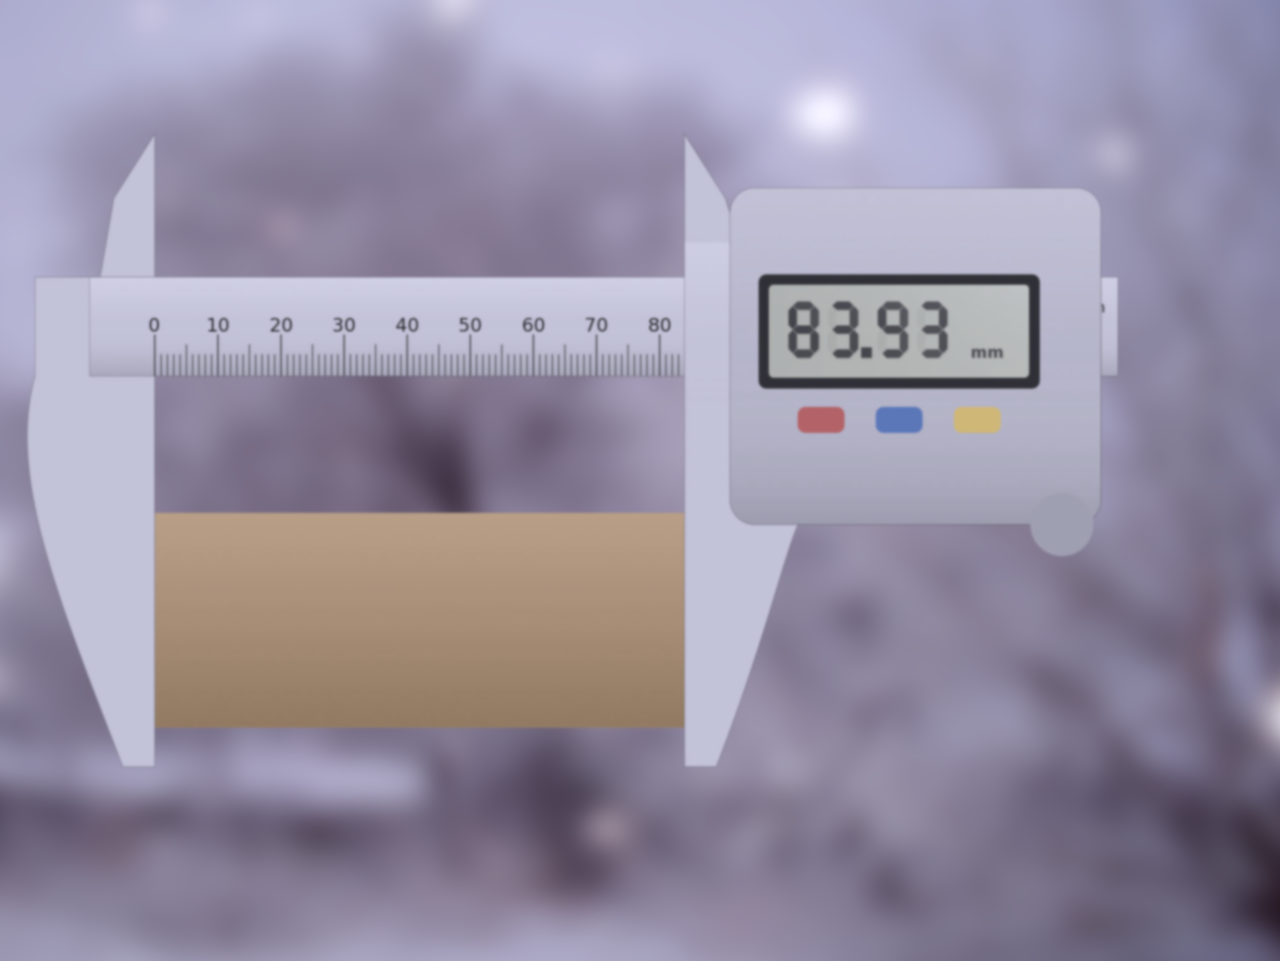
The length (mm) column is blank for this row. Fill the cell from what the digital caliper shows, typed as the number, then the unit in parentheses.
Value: 83.93 (mm)
